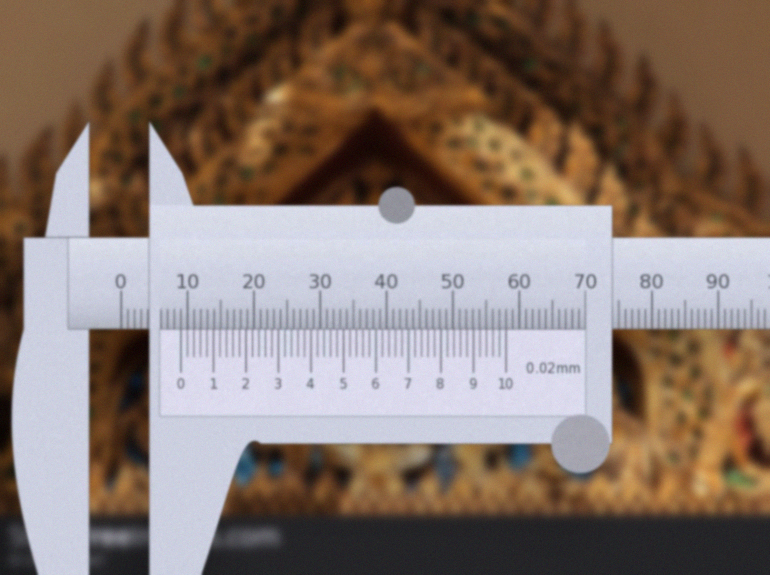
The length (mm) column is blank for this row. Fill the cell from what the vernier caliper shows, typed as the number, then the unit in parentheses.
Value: 9.0 (mm)
